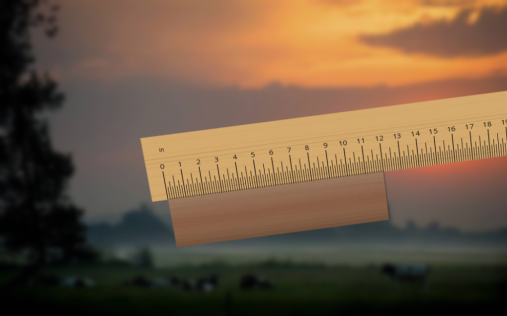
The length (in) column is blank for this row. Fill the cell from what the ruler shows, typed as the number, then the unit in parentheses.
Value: 12 (in)
